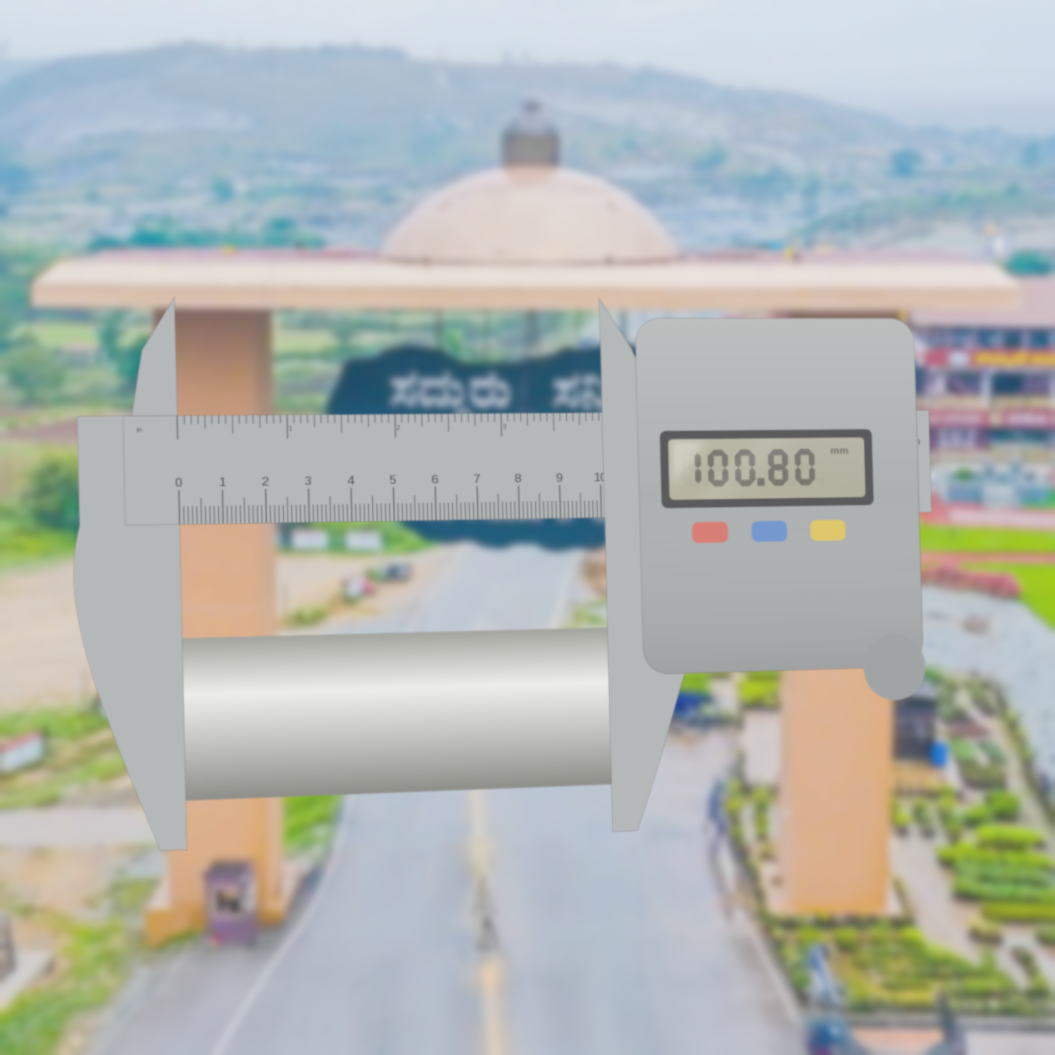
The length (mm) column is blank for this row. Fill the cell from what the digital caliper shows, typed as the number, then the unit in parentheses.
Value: 100.80 (mm)
